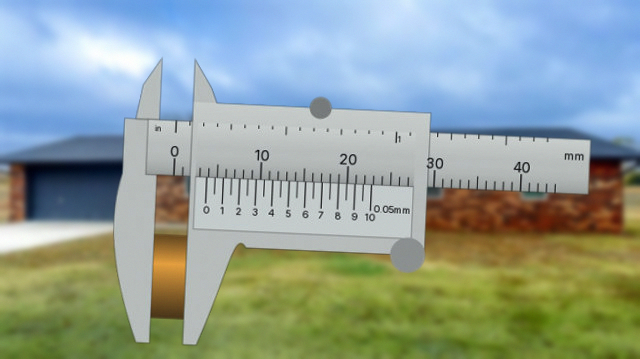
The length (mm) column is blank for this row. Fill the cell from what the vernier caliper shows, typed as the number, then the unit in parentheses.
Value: 3.8 (mm)
